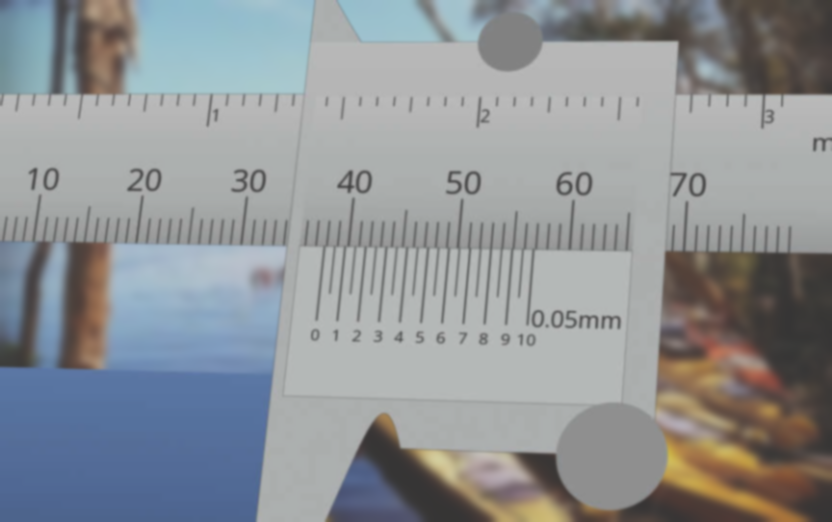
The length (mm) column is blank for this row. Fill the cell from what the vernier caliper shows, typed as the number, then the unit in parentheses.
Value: 37.8 (mm)
